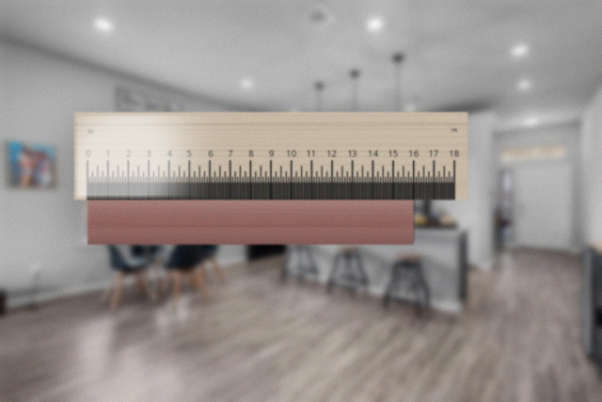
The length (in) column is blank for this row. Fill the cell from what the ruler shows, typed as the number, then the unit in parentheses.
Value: 16 (in)
